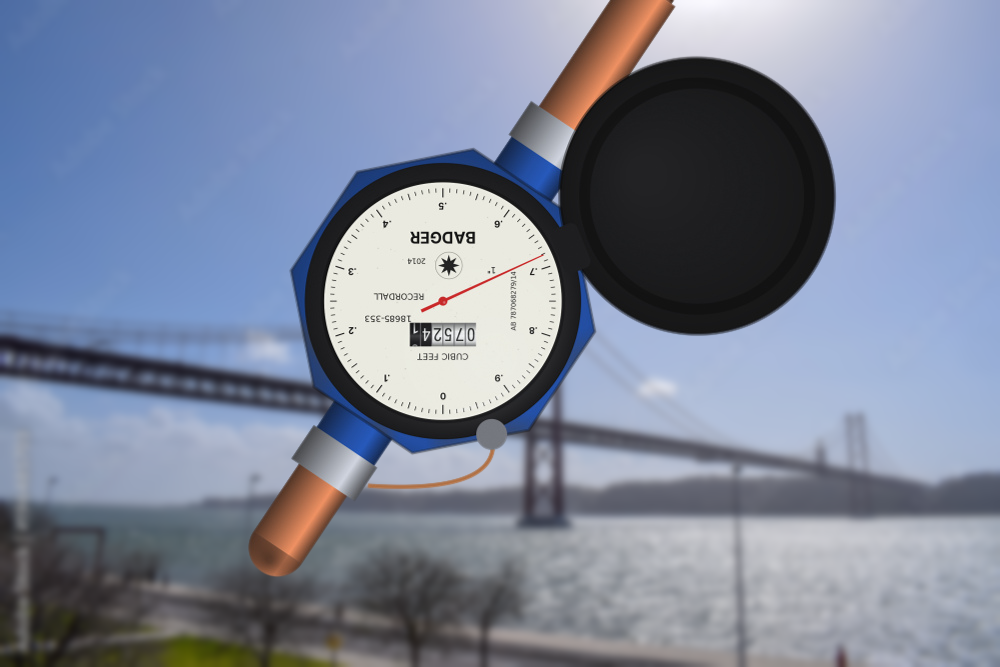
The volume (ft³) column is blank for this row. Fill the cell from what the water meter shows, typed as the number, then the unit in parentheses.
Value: 75240.68 (ft³)
